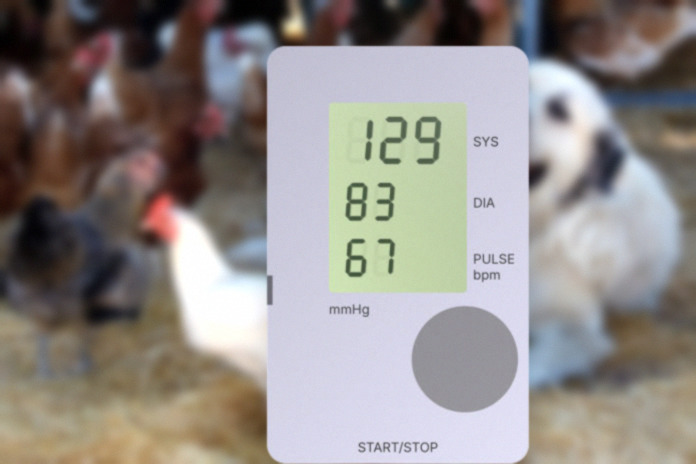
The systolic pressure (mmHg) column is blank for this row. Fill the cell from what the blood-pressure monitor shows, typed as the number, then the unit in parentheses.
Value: 129 (mmHg)
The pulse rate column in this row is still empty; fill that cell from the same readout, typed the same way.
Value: 67 (bpm)
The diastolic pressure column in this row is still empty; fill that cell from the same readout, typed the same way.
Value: 83 (mmHg)
